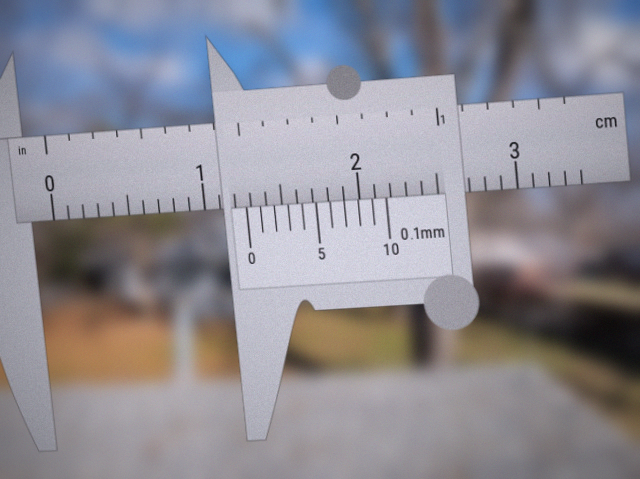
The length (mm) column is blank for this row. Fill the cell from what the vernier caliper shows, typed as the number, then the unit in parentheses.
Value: 12.7 (mm)
